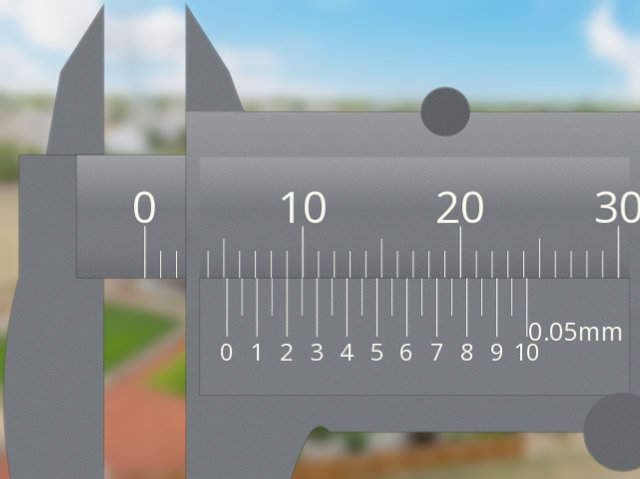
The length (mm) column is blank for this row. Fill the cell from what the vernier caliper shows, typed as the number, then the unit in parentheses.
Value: 5.2 (mm)
